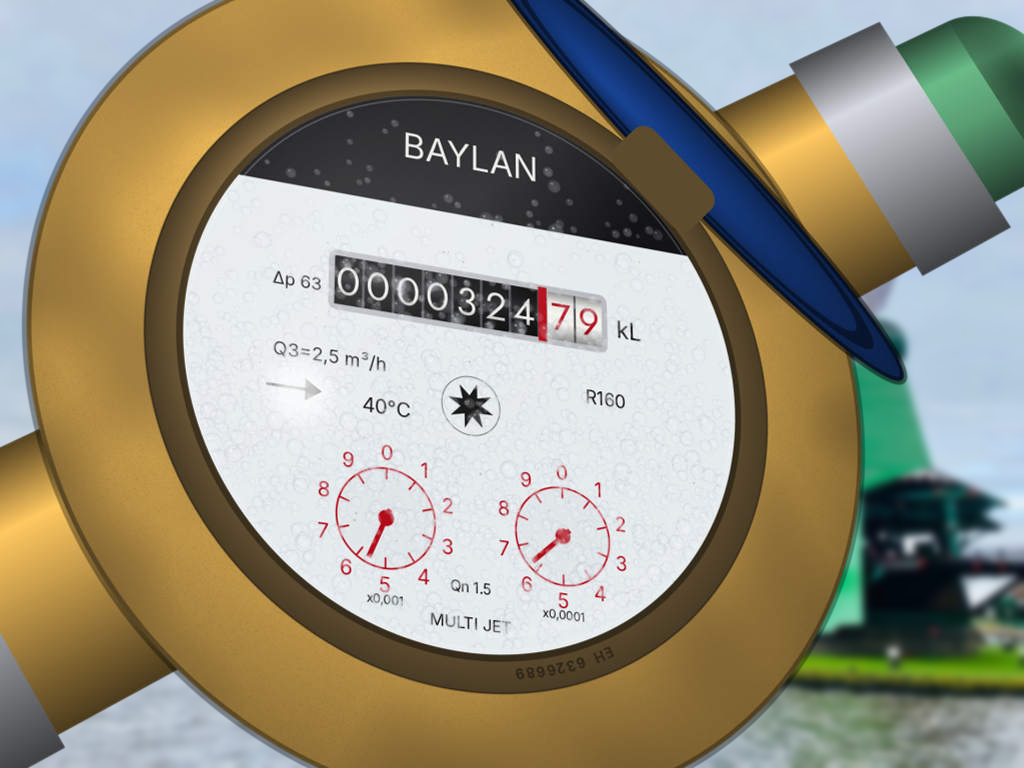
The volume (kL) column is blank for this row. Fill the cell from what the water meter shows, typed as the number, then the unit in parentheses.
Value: 324.7956 (kL)
